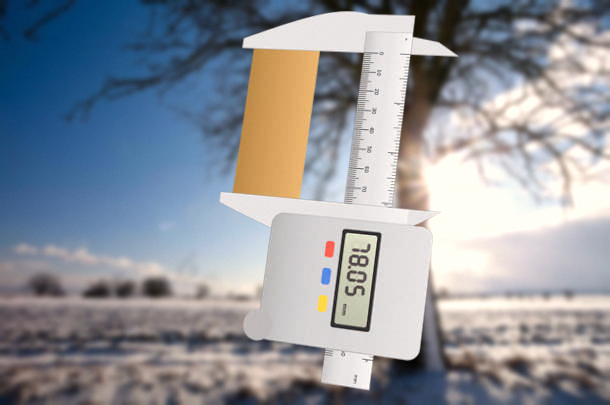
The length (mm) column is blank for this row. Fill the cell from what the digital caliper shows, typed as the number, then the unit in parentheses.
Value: 78.05 (mm)
